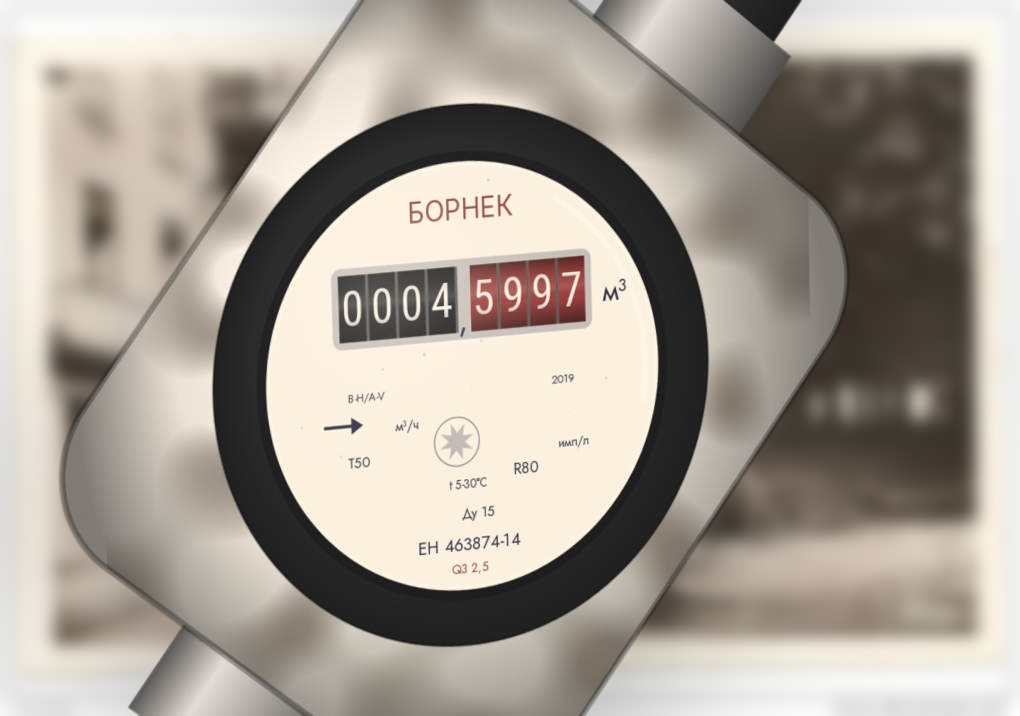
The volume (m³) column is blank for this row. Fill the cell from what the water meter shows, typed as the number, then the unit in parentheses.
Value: 4.5997 (m³)
